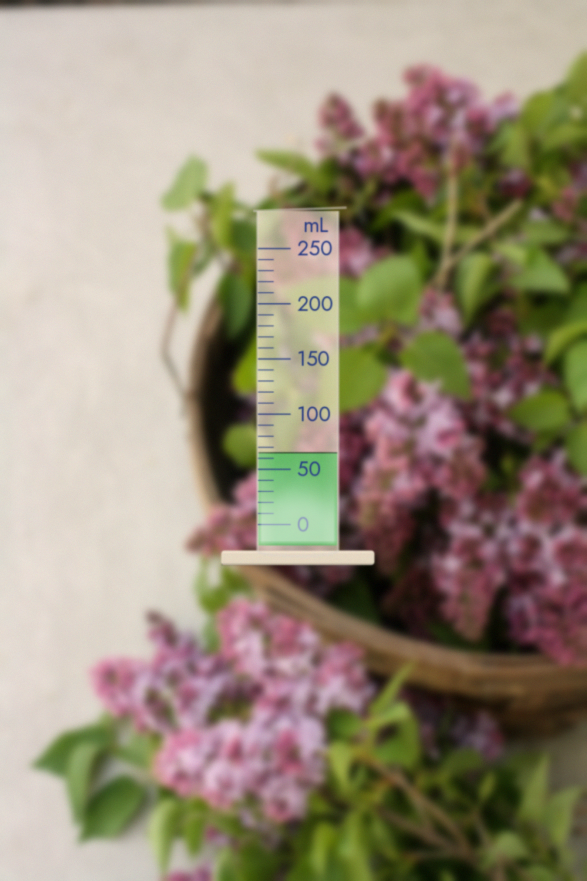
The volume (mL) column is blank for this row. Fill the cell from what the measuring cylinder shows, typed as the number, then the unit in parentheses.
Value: 65 (mL)
